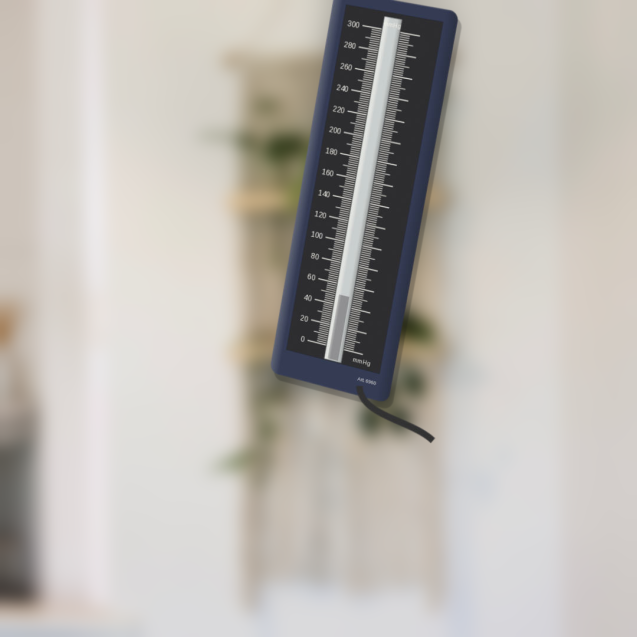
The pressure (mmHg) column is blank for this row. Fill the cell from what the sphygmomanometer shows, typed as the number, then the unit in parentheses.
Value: 50 (mmHg)
